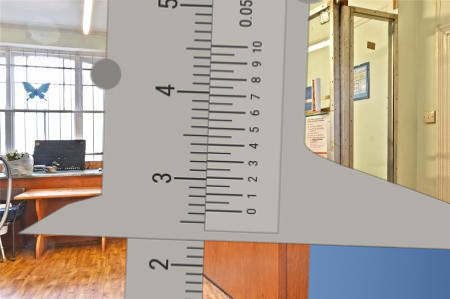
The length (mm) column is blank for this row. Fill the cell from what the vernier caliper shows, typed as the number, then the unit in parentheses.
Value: 26.4 (mm)
